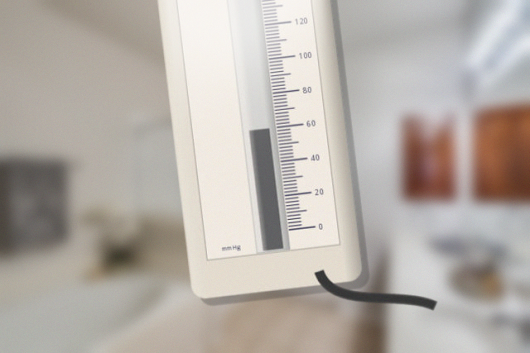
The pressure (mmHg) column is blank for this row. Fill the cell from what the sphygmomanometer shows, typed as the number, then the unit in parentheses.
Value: 60 (mmHg)
